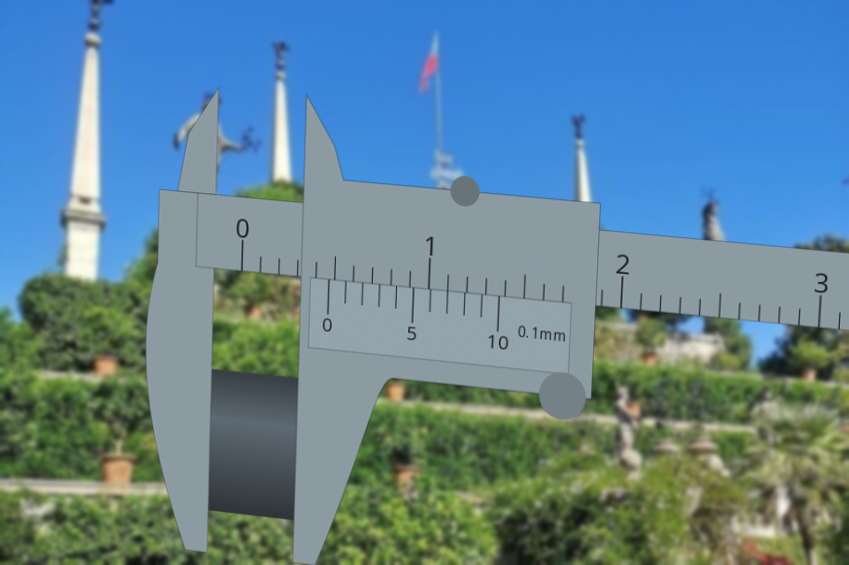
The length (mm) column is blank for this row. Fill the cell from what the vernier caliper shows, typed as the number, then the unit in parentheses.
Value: 4.7 (mm)
